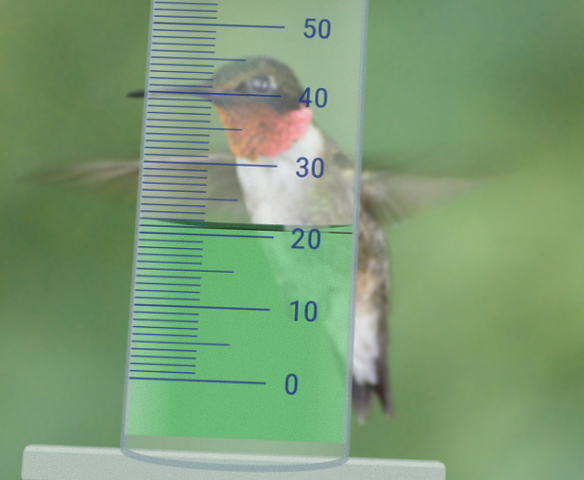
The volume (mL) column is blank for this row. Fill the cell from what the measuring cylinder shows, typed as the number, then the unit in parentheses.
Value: 21 (mL)
